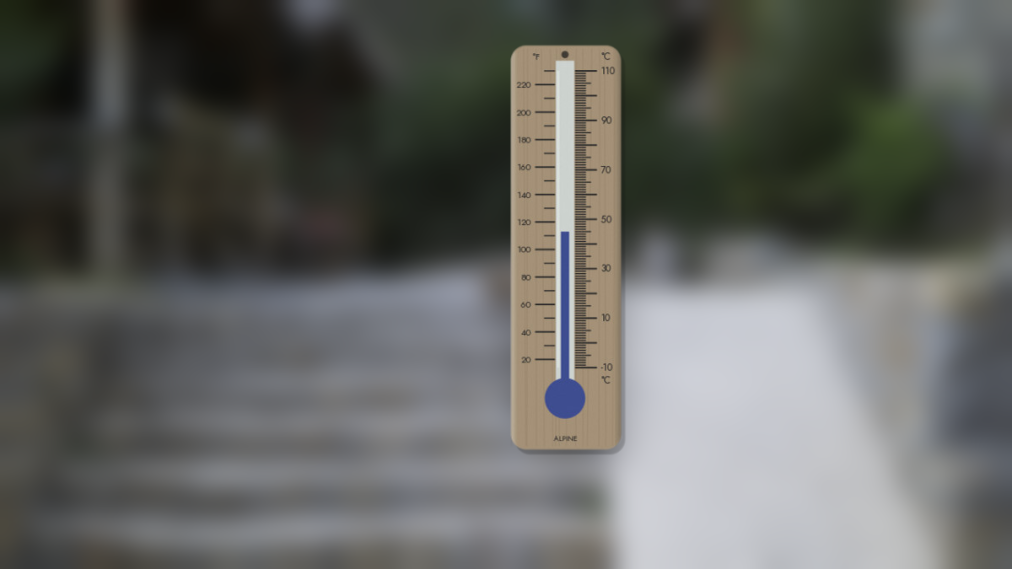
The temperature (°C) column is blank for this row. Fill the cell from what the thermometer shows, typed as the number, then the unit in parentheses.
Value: 45 (°C)
